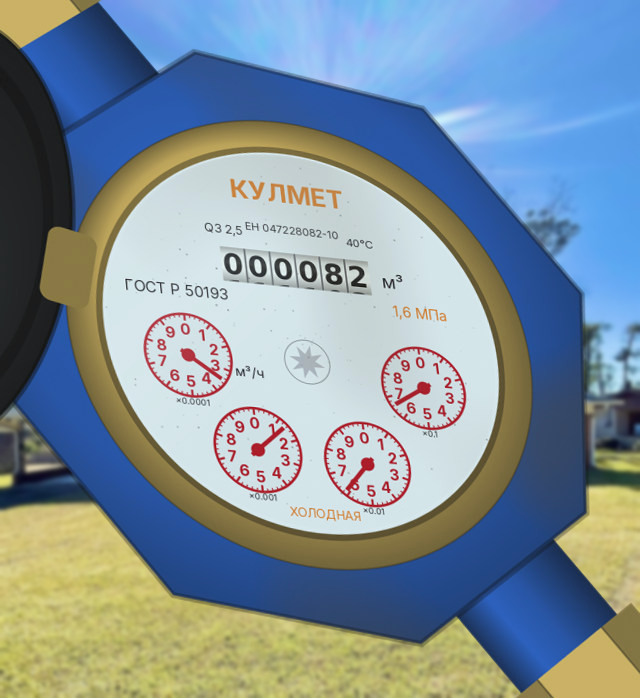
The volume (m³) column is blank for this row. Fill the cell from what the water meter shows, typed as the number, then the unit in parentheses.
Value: 82.6613 (m³)
